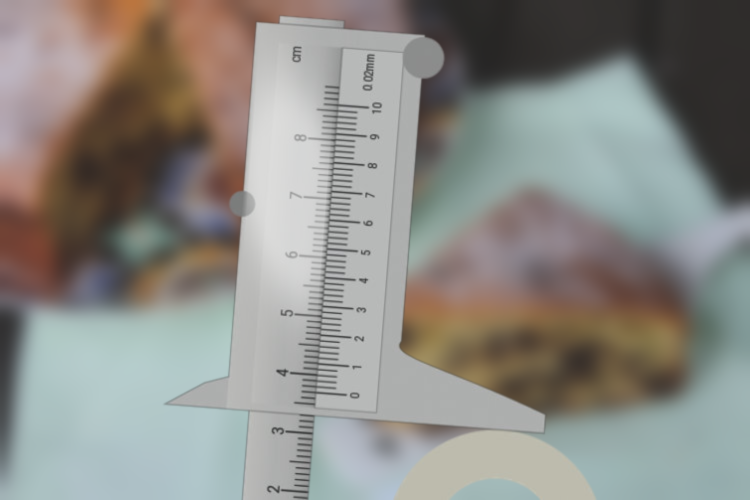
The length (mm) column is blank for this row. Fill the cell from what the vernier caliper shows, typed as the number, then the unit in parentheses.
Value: 37.0 (mm)
